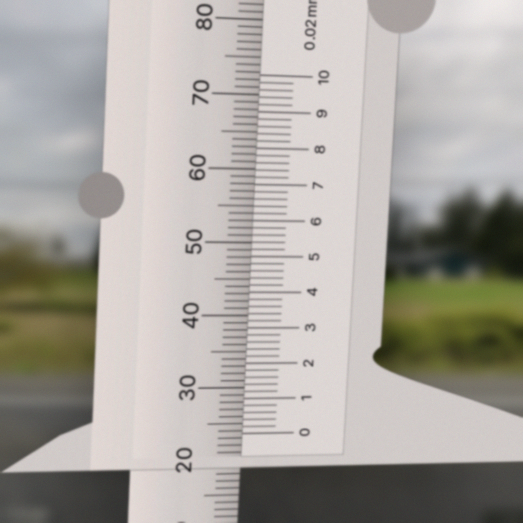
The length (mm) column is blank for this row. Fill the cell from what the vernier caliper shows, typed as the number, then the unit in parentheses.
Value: 23.6 (mm)
